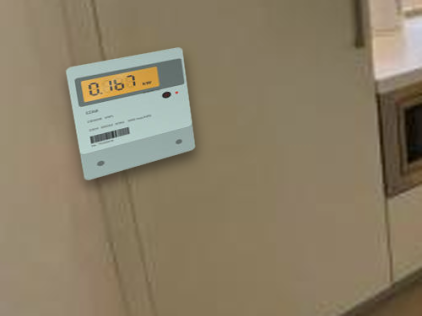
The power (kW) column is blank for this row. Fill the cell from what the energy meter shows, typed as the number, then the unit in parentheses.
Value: 0.167 (kW)
